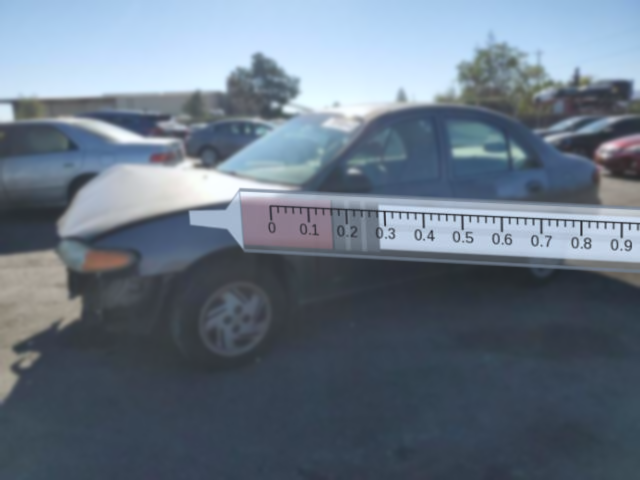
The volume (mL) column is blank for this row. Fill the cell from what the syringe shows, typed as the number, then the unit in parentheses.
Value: 0.16 (mL)
